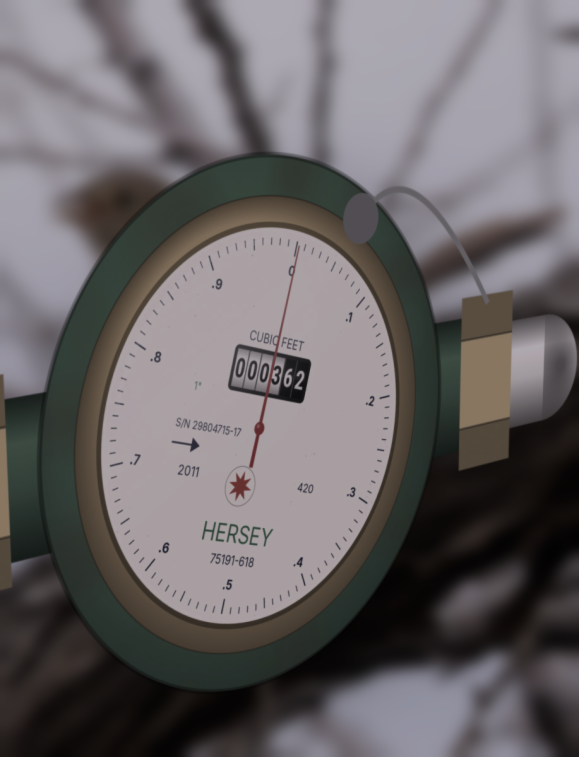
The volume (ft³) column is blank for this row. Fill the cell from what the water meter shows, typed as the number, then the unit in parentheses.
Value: 362.00 (ft³)
